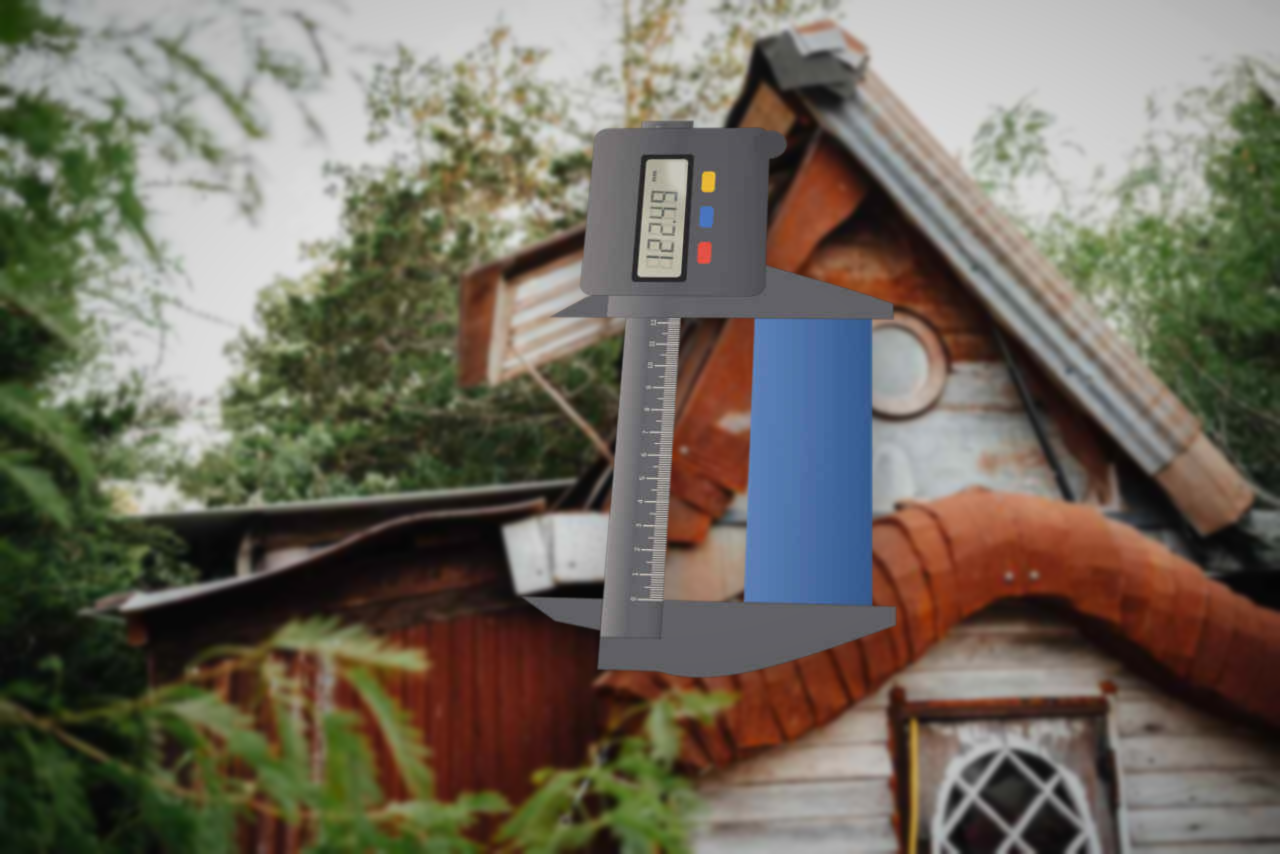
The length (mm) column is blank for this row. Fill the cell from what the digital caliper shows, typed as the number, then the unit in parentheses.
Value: 122.49 (mm)
